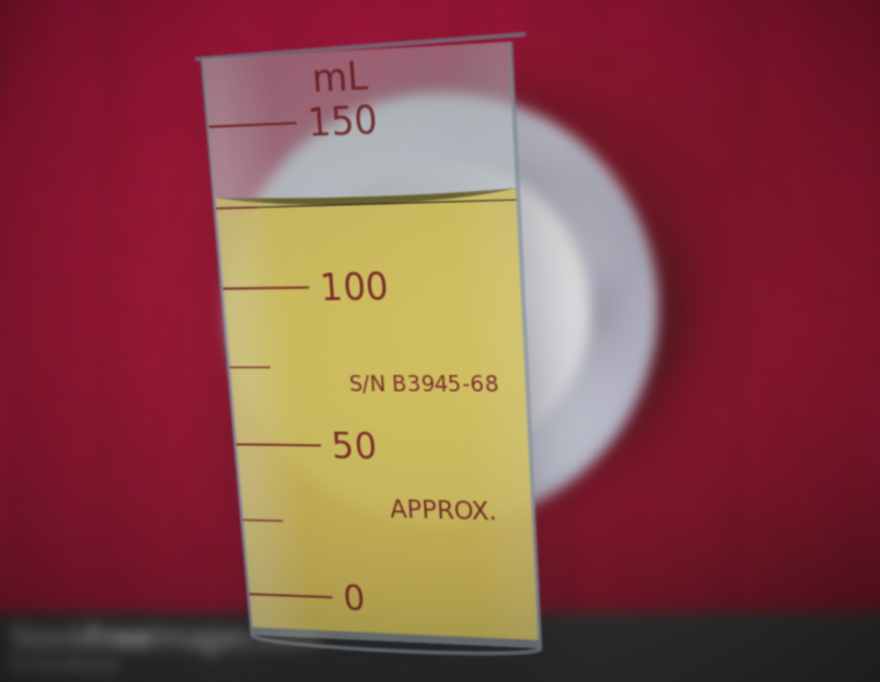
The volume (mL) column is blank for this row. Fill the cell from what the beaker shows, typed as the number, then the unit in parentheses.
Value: 125 (mL)
